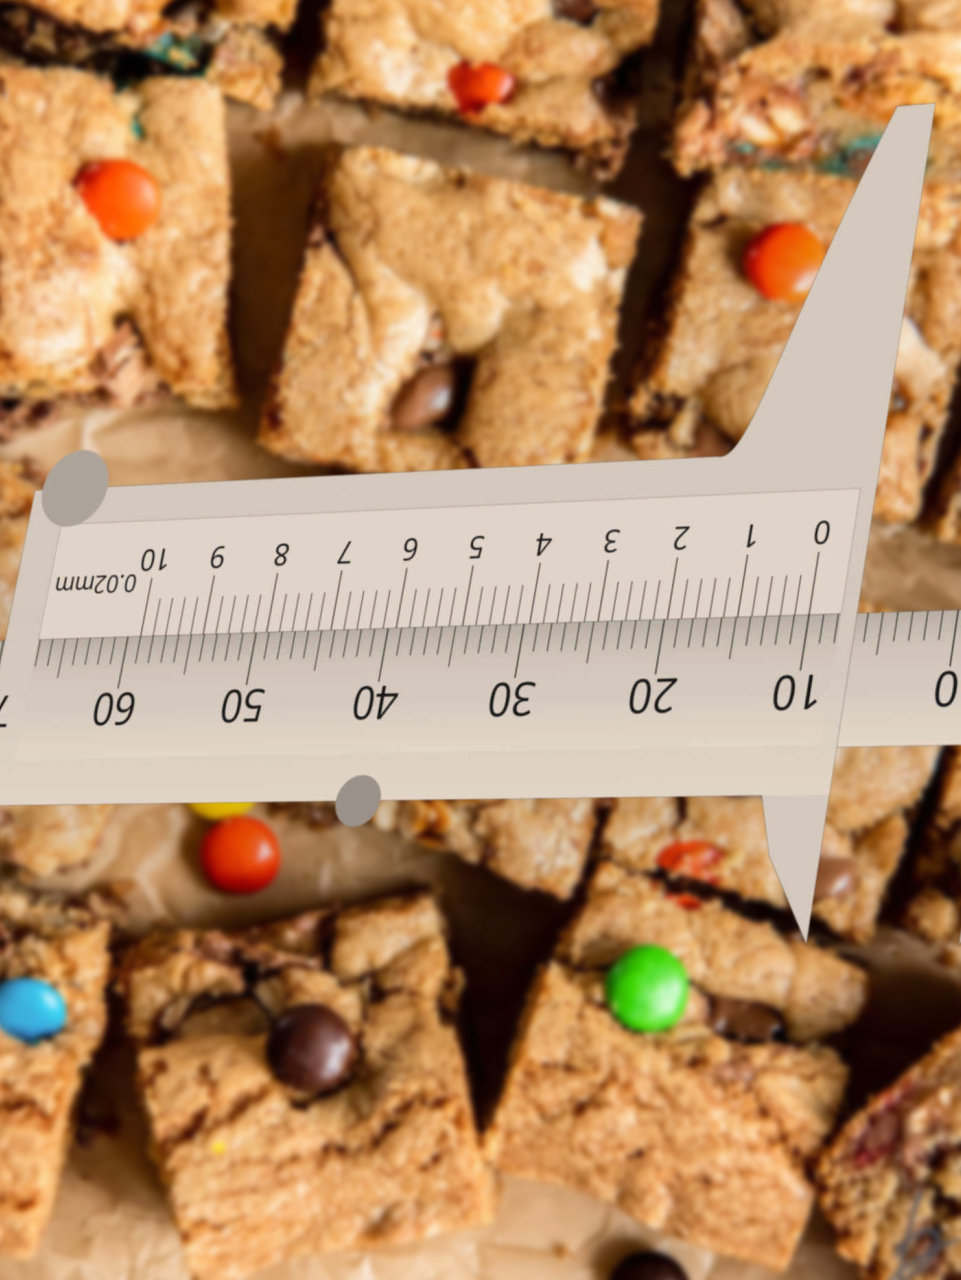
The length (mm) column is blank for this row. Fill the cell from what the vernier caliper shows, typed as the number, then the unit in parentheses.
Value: 10.0 (mm)
